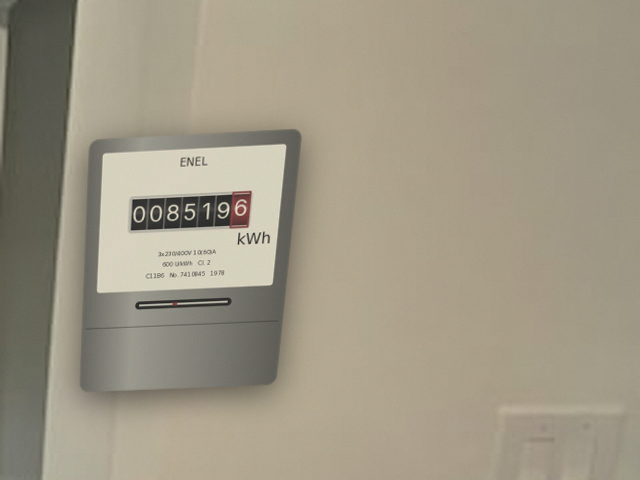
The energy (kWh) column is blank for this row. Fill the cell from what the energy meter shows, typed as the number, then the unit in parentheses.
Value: 8519.6 (kWh)
